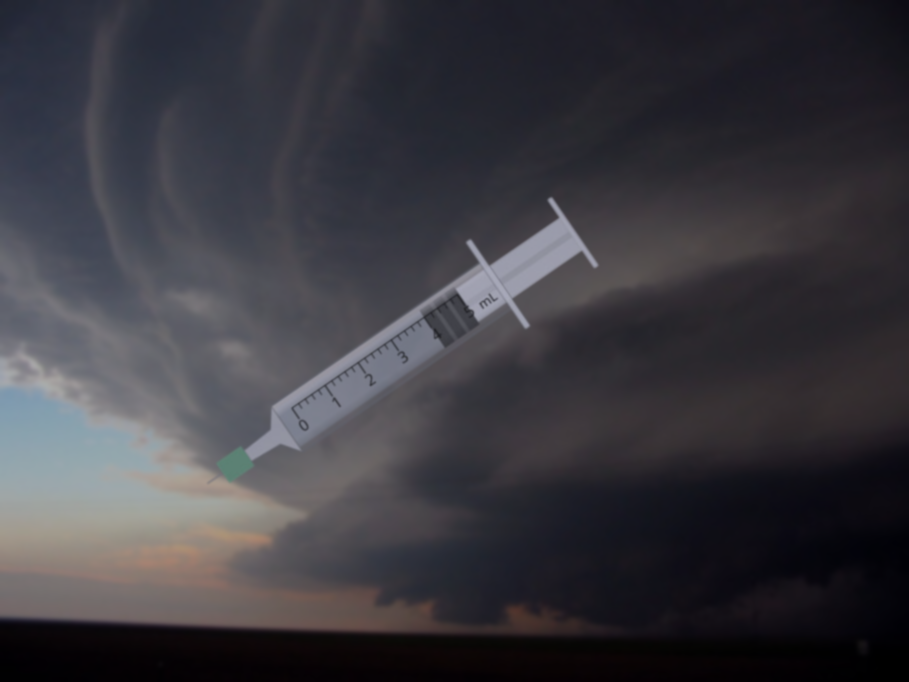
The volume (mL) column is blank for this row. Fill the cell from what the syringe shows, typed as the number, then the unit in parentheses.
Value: 4 (mL)
